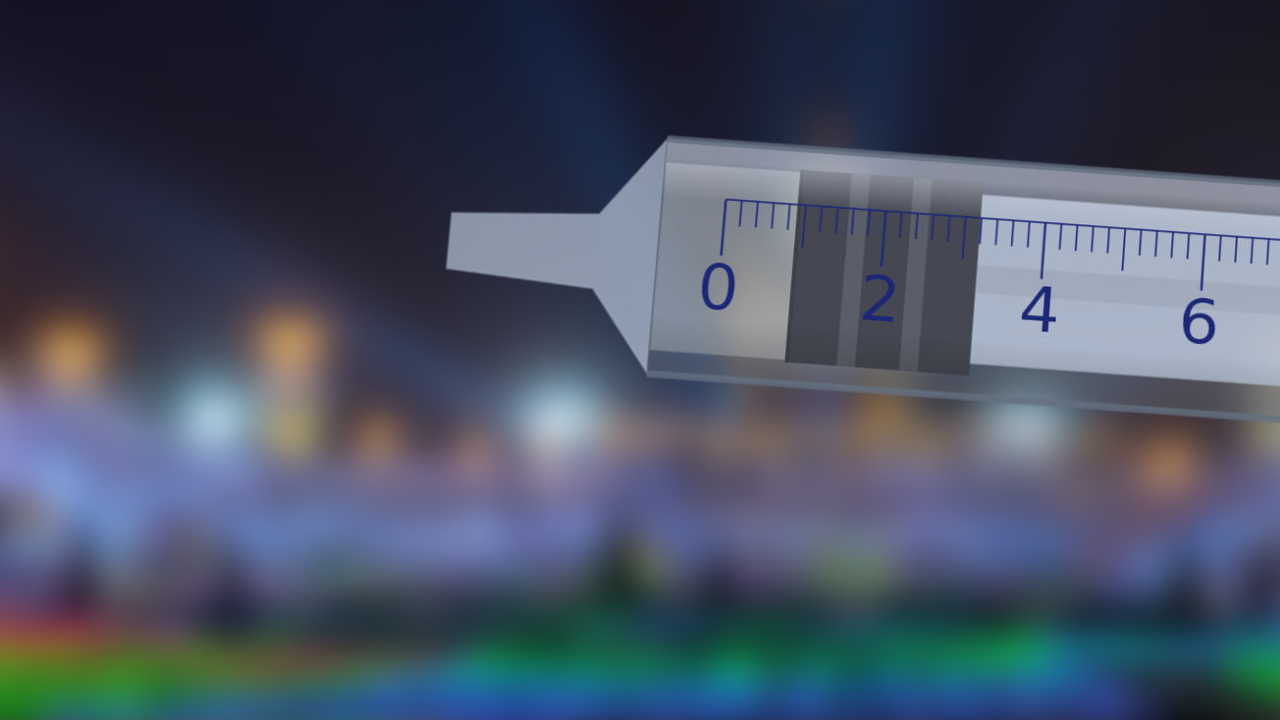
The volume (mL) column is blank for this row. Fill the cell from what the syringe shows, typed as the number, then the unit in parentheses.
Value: 0.9 (mL)
